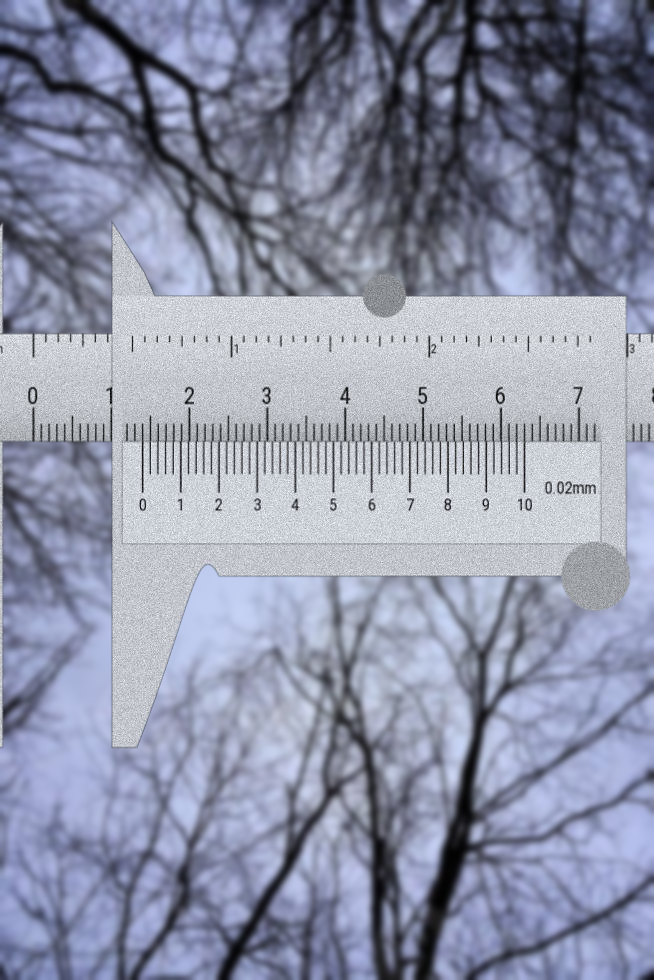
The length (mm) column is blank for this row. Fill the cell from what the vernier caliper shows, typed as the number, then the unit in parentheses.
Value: 14.0 (mm)
